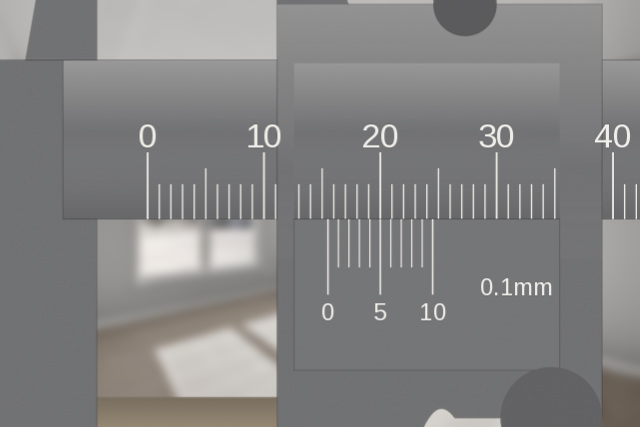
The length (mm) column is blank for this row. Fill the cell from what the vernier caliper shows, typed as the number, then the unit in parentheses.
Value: 15.5 (mm)
